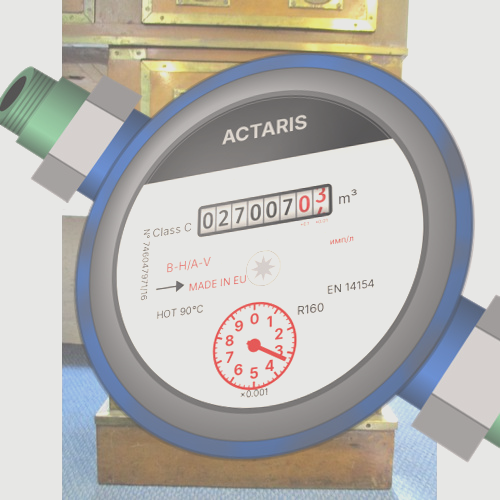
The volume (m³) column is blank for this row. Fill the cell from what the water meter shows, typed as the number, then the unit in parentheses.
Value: 27007.033 (m³)
